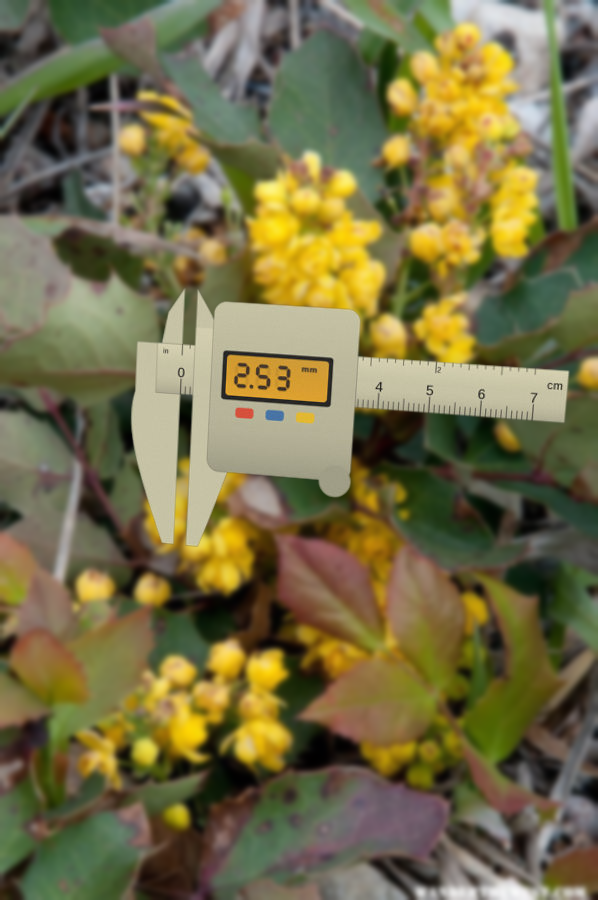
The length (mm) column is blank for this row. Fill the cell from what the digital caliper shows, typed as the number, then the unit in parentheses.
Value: 2.53 (mm)
